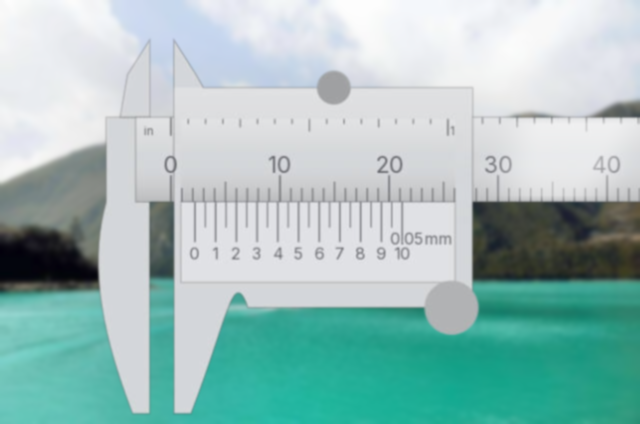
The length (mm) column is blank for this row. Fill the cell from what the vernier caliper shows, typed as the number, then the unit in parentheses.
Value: 2.2 (mm)
